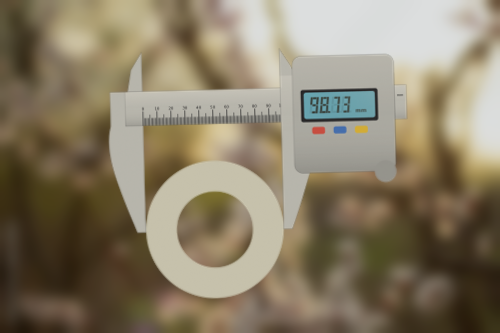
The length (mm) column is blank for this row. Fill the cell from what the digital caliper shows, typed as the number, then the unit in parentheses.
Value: 98.73 (mm)
